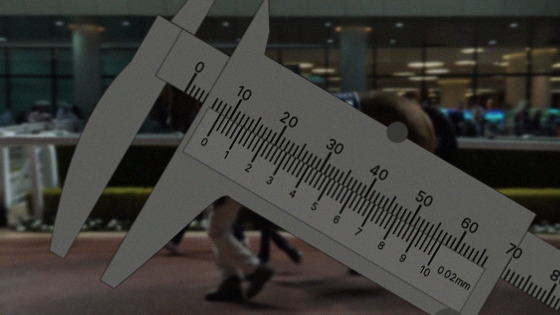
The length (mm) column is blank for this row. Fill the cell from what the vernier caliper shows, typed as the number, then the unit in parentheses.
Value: 8.0 (mm)
